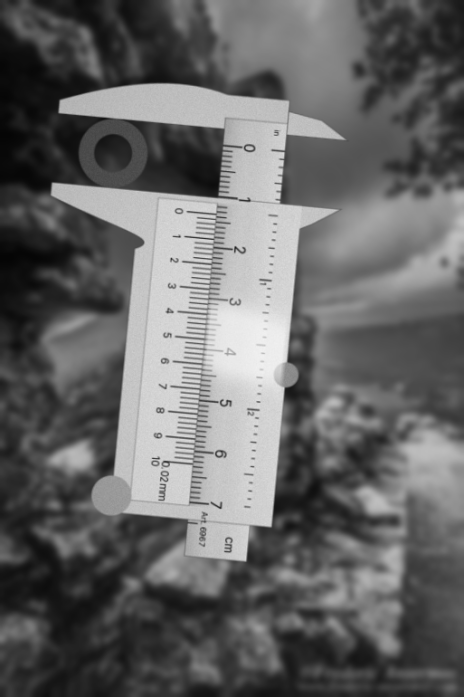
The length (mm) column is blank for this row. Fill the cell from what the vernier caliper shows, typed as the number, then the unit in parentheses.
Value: 13.5 (mm)
